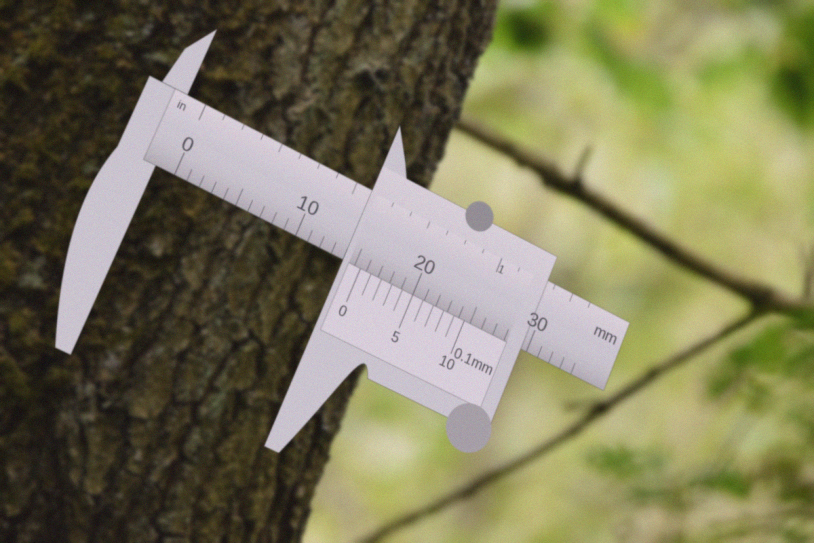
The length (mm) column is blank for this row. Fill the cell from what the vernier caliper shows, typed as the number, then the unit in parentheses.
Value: 15.5 (mm)
